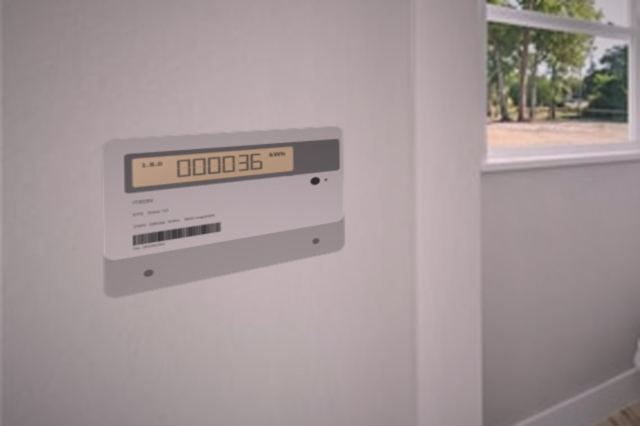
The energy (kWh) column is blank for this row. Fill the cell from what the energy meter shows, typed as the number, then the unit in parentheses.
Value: 36 (kWh)
